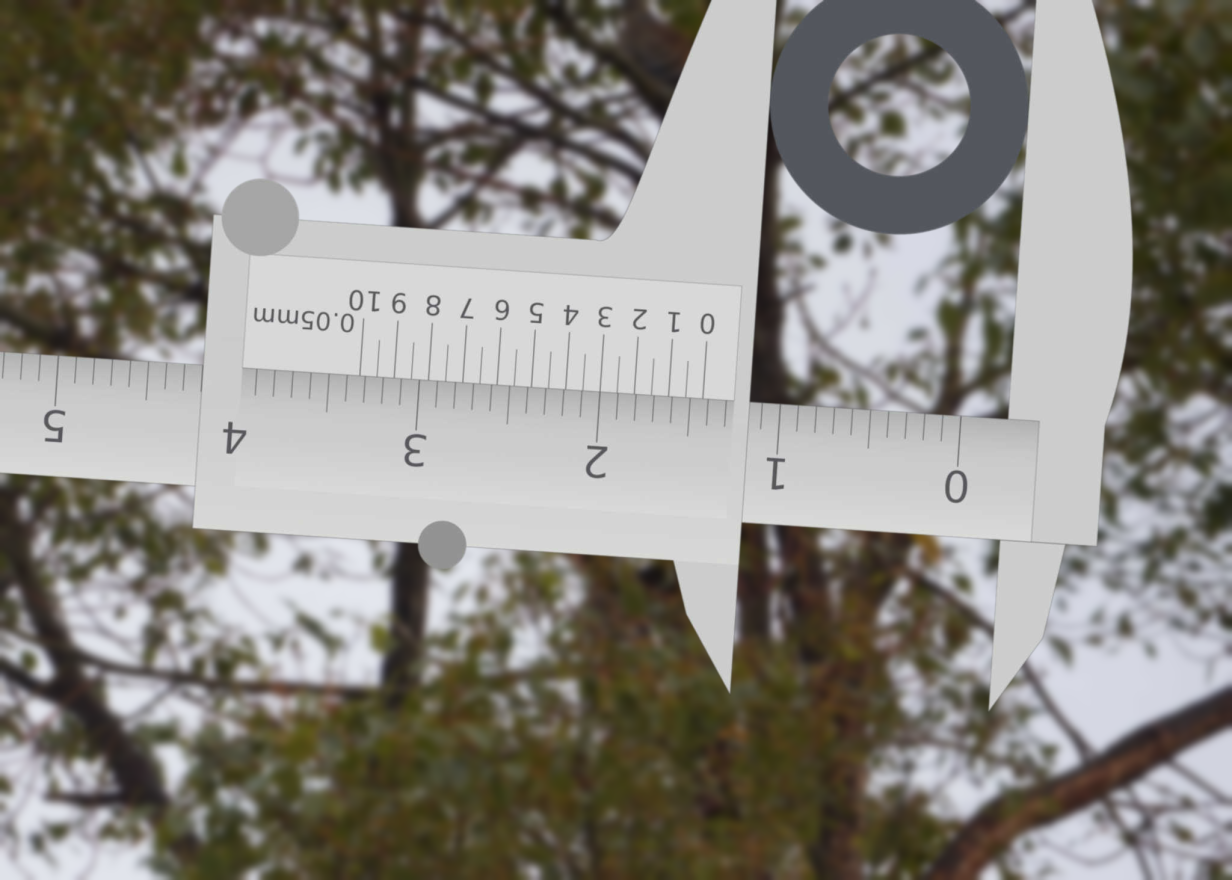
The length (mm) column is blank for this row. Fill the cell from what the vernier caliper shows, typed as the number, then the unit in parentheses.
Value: 14.3 (mm)
